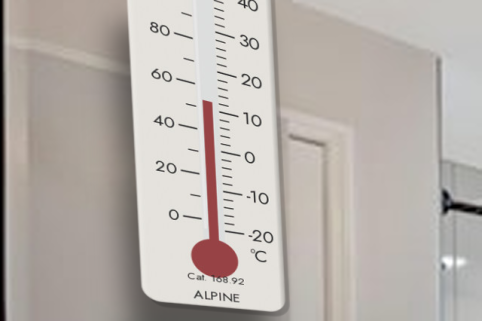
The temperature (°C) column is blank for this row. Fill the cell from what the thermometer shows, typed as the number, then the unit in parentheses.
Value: 12 (°C)
